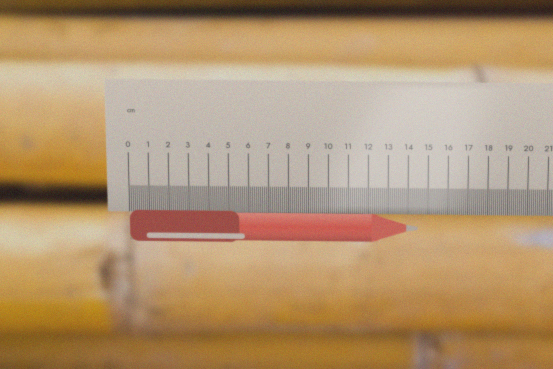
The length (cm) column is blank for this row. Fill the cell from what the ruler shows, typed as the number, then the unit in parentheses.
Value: 14.5 (cm)
